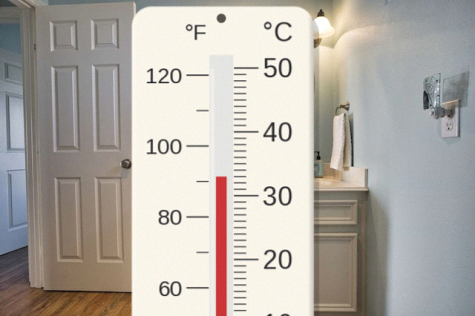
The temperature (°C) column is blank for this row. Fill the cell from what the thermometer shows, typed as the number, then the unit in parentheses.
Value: 33 (°C)
